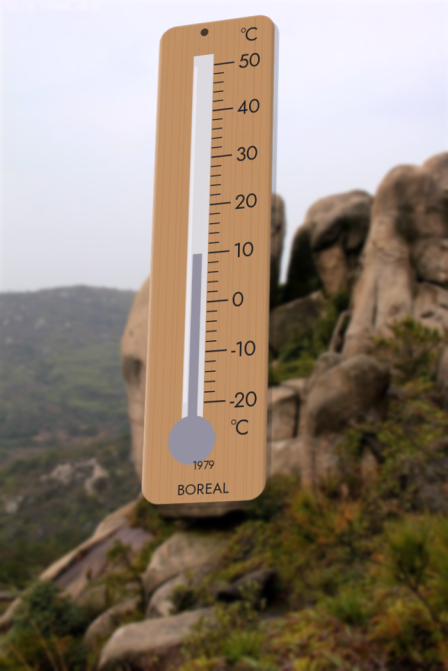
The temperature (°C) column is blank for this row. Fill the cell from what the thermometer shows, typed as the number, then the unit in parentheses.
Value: 10 (°C)
